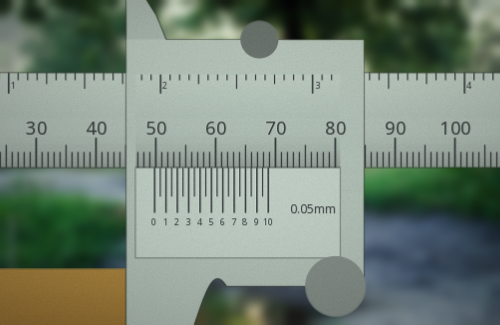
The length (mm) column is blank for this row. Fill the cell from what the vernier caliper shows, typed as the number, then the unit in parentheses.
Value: 49.8 (mm)
